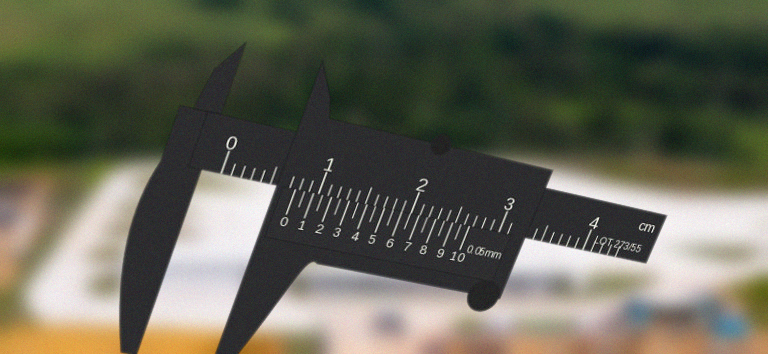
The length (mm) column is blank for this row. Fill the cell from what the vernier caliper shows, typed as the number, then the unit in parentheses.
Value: 7.6 (mm)
